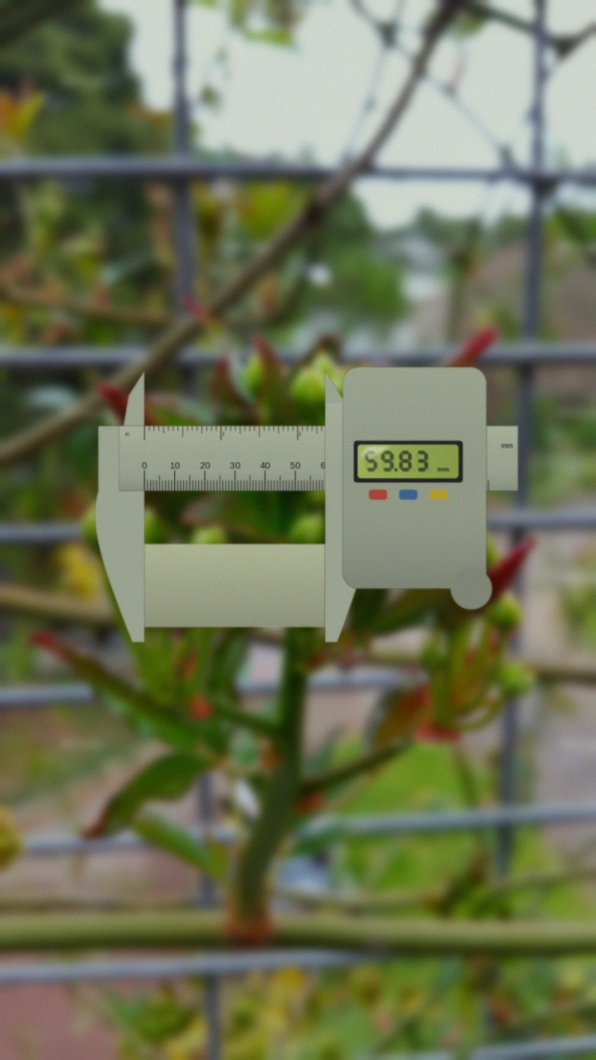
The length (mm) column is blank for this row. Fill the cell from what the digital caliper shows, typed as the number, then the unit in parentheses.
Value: 59.83 (mm)
